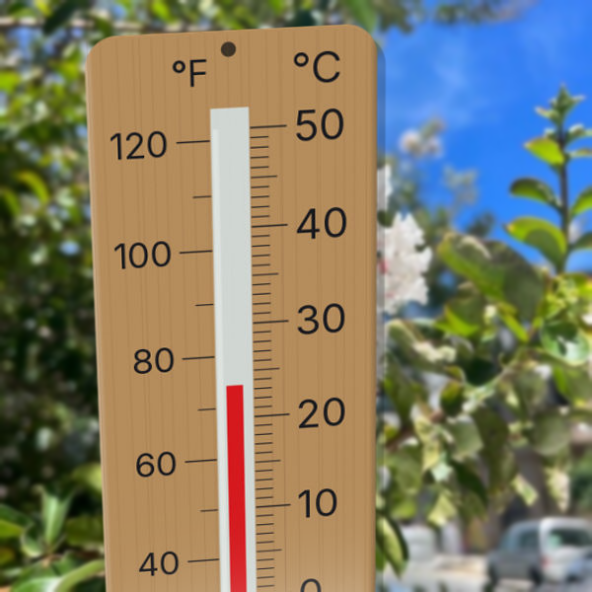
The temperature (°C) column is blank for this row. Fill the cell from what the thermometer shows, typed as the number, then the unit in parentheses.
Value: 23.5 (°C)
